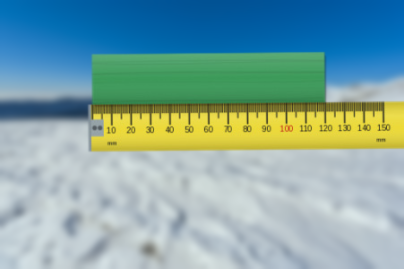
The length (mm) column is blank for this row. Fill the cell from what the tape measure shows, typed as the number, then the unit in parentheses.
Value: 120 (mm)
